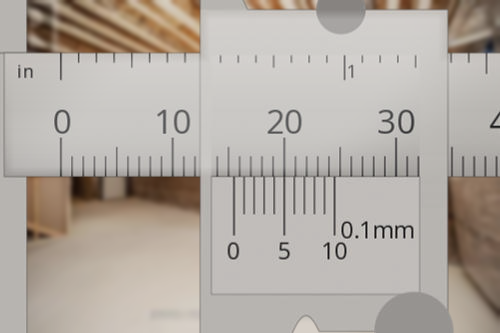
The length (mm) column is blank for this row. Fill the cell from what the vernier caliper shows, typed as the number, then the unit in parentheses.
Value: 15.5 (mm)
